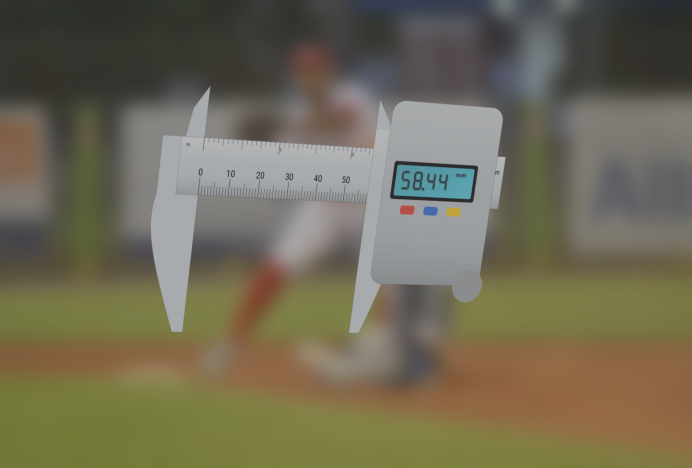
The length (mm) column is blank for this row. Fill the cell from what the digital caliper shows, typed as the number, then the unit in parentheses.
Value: 58.44 (mm)
